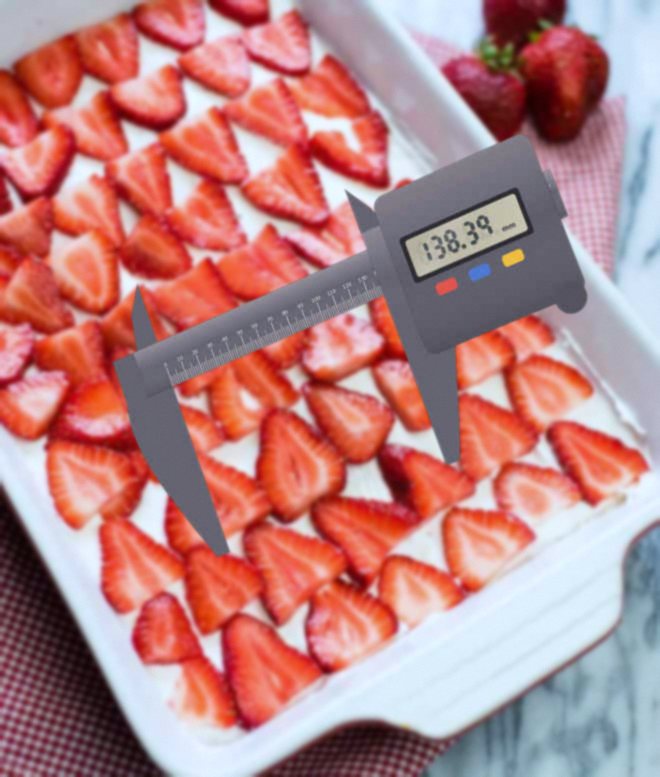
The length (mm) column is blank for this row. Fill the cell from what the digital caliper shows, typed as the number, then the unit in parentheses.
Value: 138.39 (mm)
